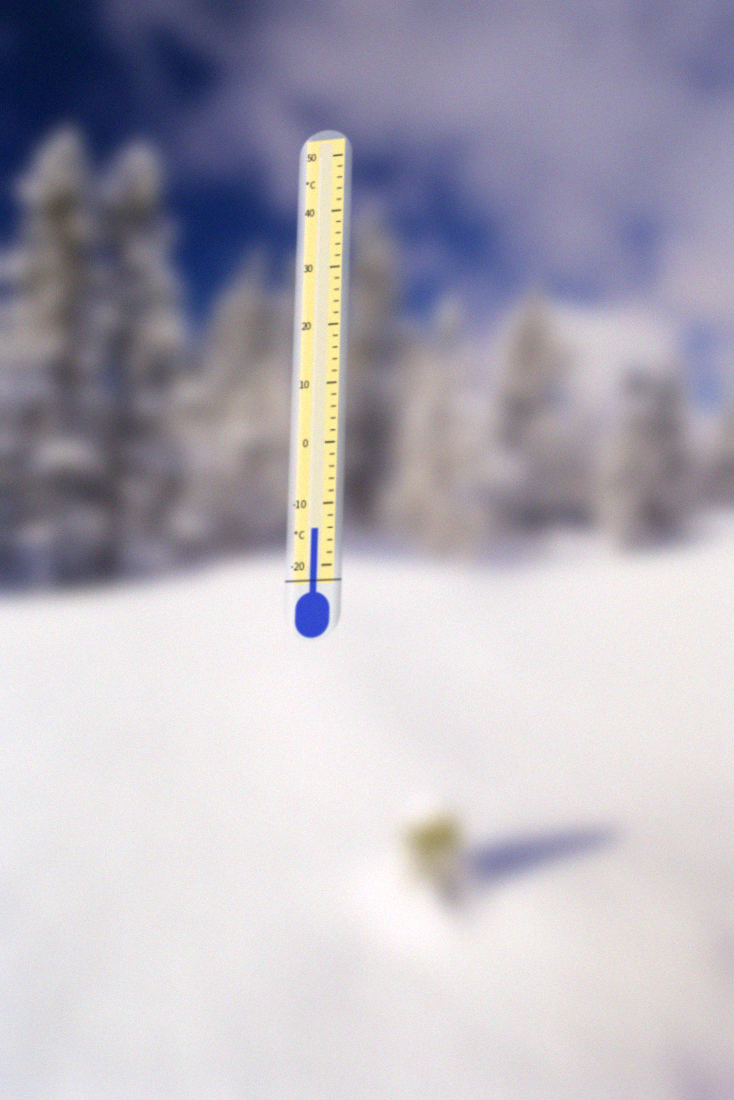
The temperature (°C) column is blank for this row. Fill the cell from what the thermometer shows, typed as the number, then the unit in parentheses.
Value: -14 (°C)
